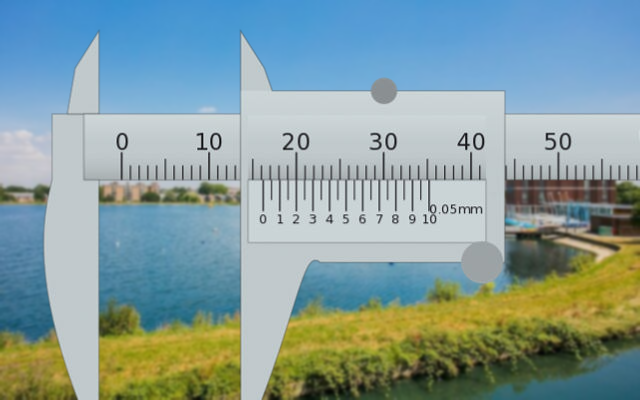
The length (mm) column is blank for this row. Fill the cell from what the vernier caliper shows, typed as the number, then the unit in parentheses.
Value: 16.2 (mm)
